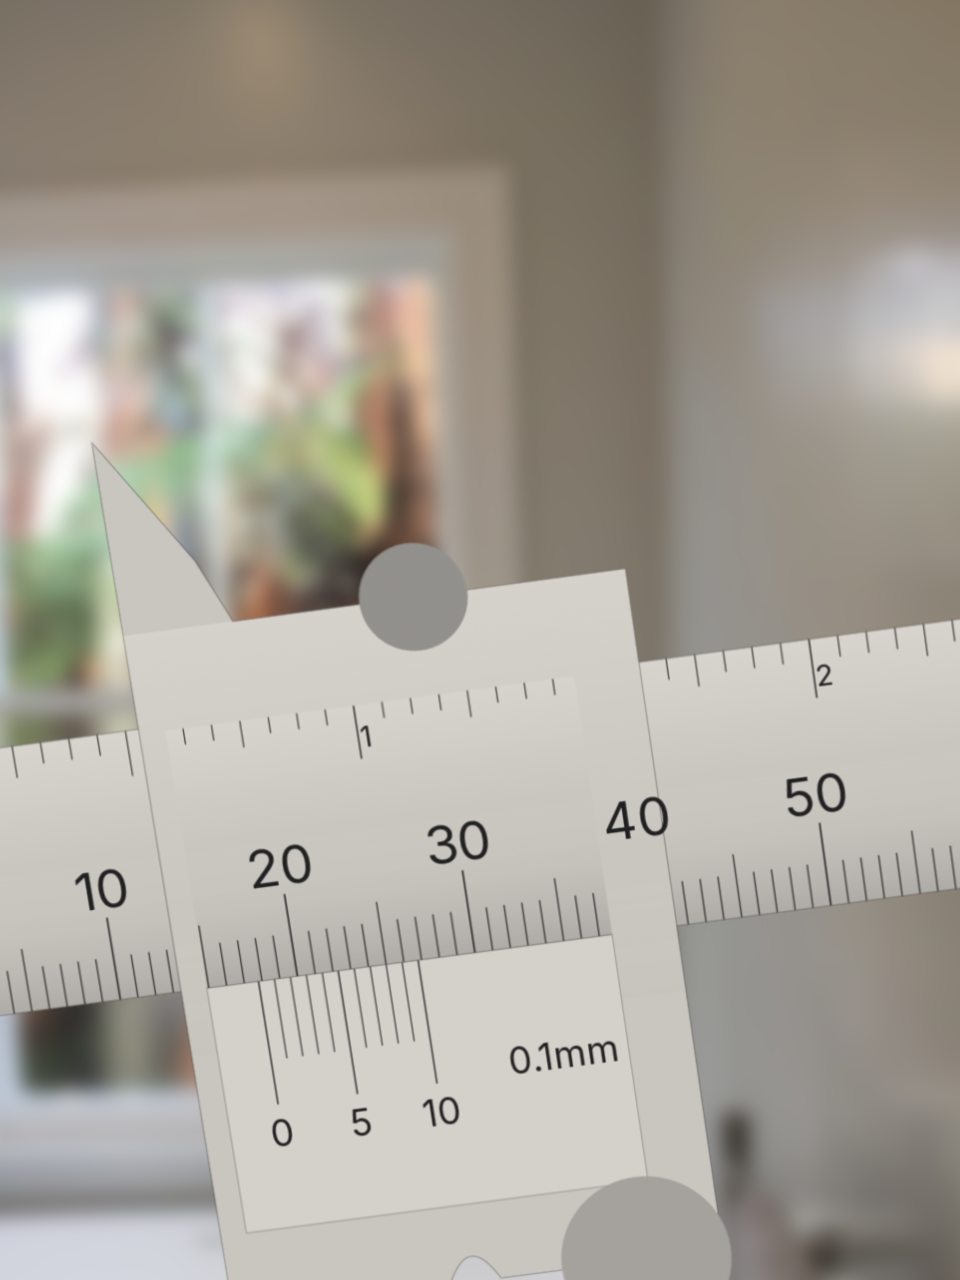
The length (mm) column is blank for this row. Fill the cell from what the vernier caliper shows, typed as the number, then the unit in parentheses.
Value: 17.8 (mm)
